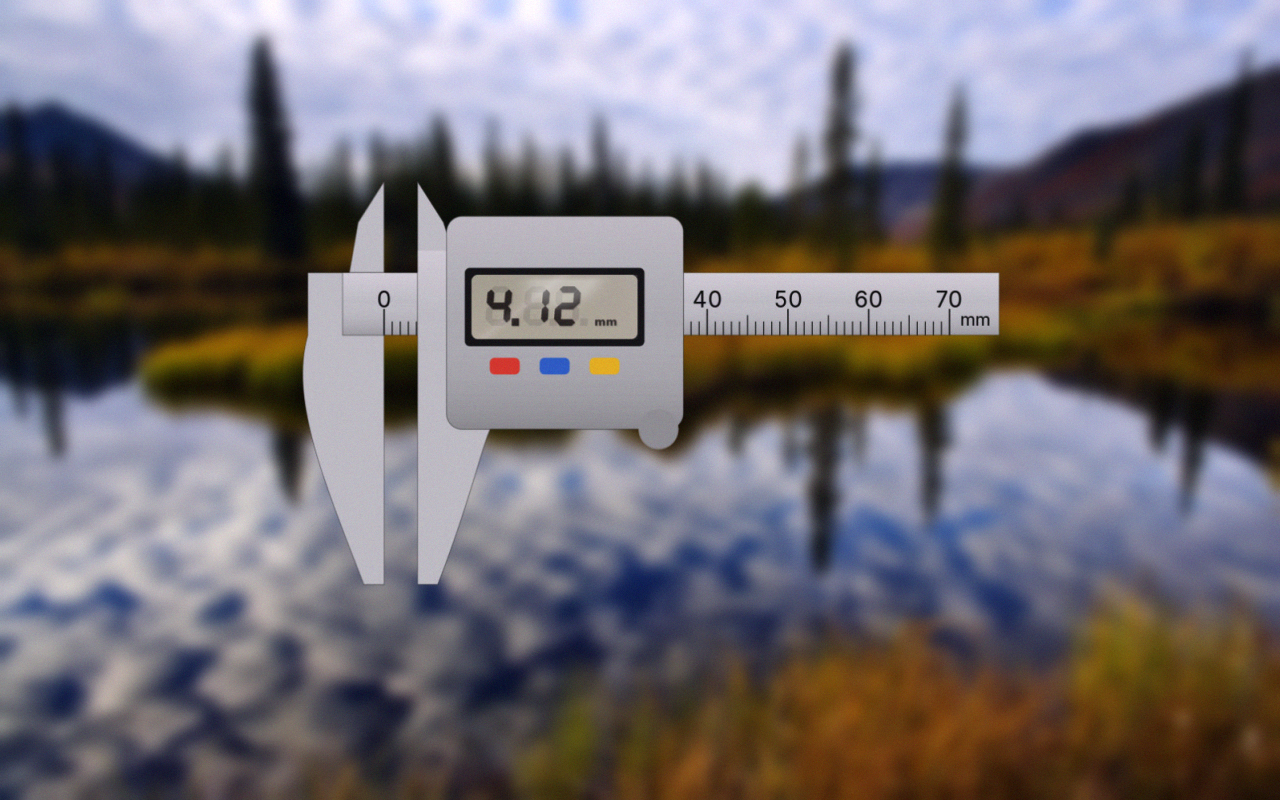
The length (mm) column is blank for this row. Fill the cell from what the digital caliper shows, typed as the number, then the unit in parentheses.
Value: 4.12 (mm)
